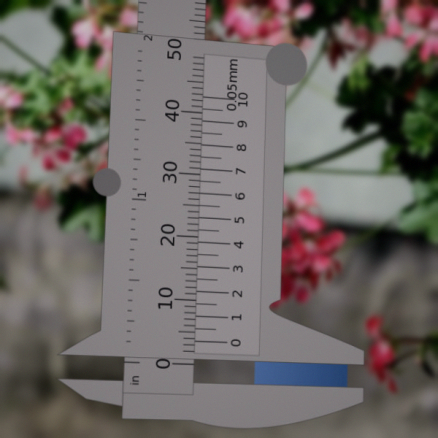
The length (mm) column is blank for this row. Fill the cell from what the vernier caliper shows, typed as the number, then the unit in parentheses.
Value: 3.6 (mm)
